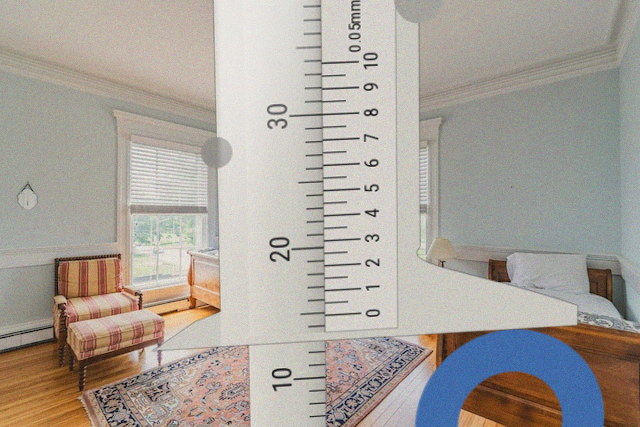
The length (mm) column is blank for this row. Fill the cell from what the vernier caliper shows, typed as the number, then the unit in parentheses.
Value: 14.8 (mm)
